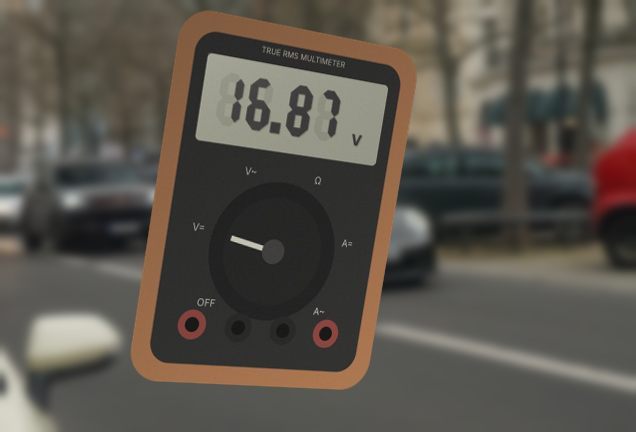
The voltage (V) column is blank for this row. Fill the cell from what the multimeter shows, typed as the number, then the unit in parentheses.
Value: 16.87 (V)
